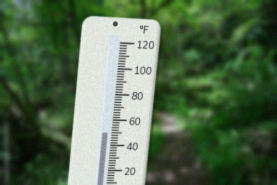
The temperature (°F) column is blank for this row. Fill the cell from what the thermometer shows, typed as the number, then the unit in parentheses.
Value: 50 (°F)
